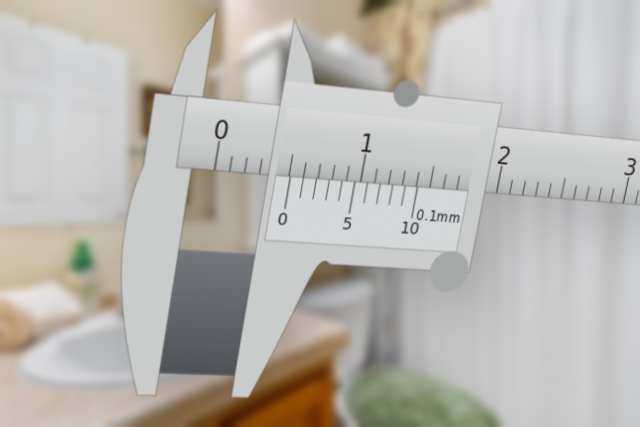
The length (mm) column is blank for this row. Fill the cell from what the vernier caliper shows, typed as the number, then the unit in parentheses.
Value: 5.1 (mm)
